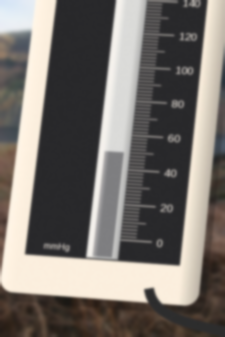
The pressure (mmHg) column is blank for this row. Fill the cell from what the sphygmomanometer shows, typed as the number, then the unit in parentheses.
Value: 50 (mmHg)
